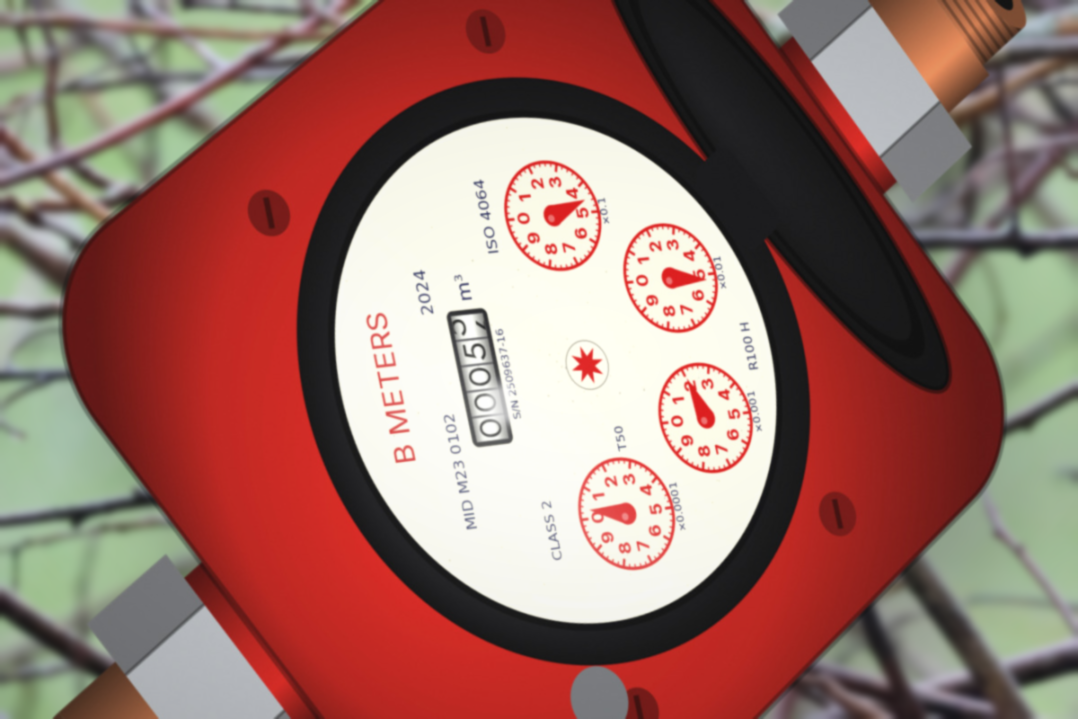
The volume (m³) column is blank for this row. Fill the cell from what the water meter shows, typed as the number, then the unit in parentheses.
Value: 55.4520 (m³)
